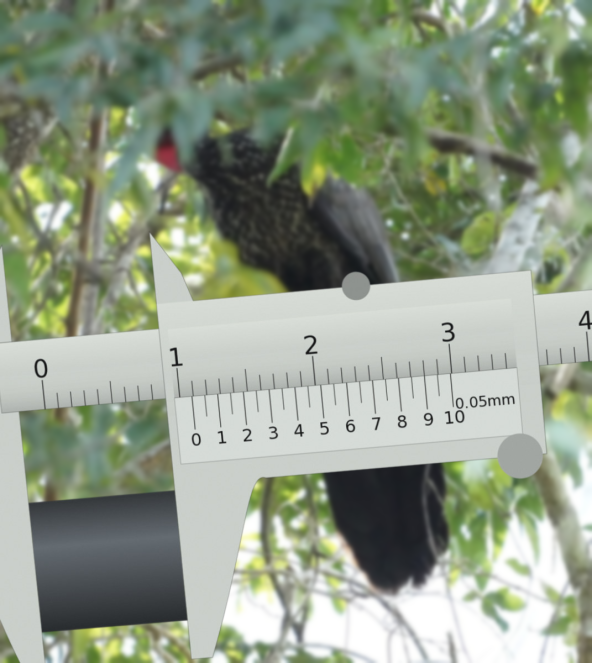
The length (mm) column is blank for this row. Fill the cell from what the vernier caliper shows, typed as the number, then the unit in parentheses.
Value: 10.9 (mm)
